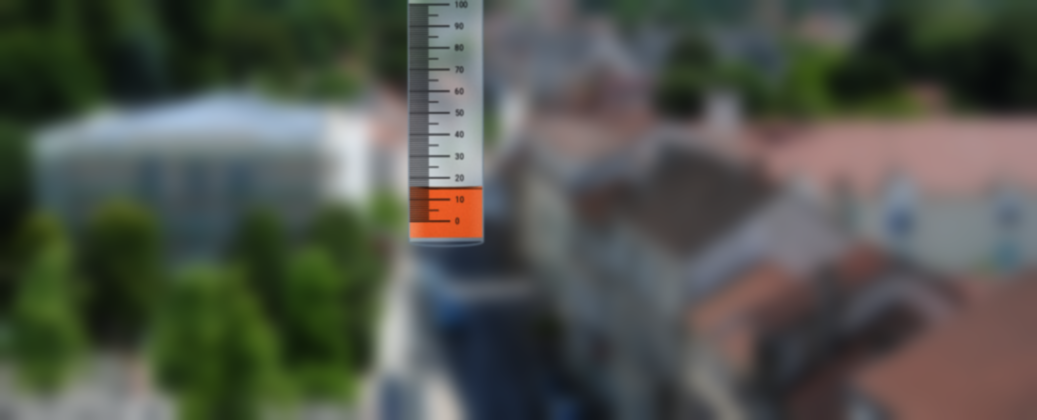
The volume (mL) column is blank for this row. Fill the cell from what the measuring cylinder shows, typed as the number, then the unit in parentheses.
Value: 15 (mL)
